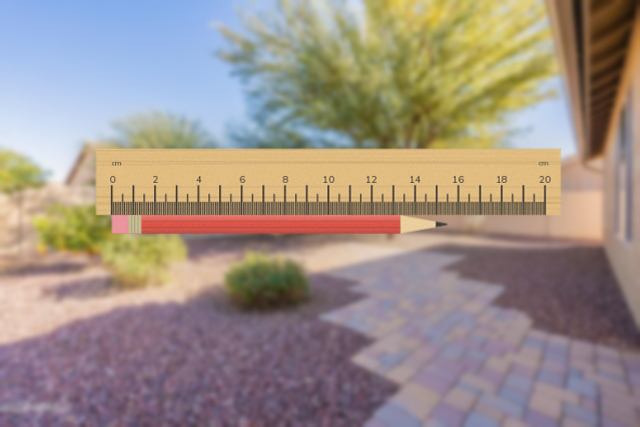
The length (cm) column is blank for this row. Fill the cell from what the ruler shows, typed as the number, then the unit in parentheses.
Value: 15.5 (cm)
